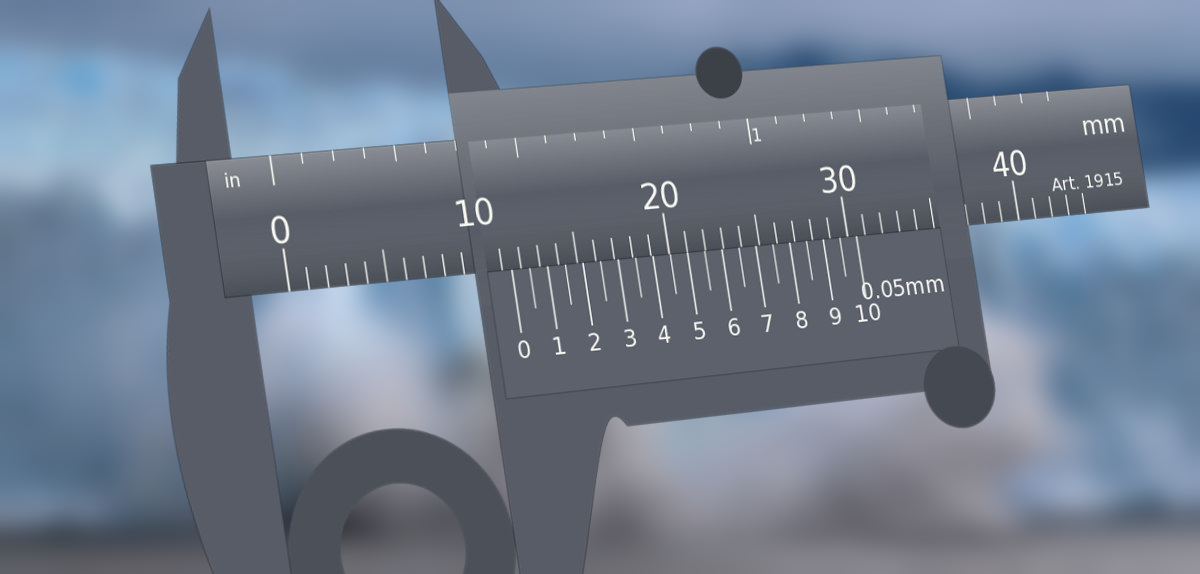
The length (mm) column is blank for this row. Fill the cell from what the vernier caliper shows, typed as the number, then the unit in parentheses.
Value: 11.5 (mm)
